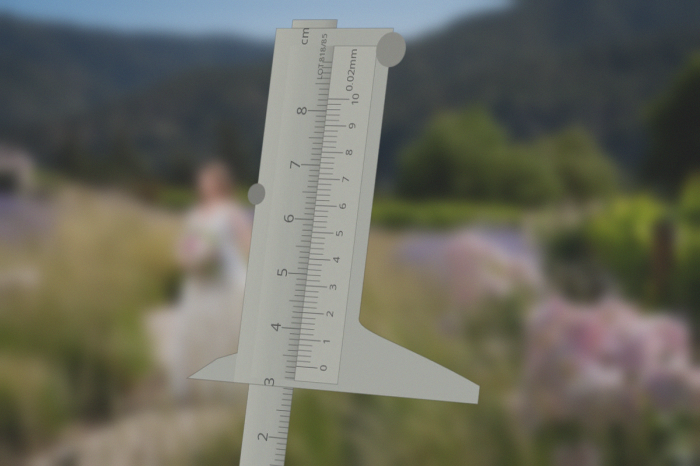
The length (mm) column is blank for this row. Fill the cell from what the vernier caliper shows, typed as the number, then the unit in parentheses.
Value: 33.2 (mm)
